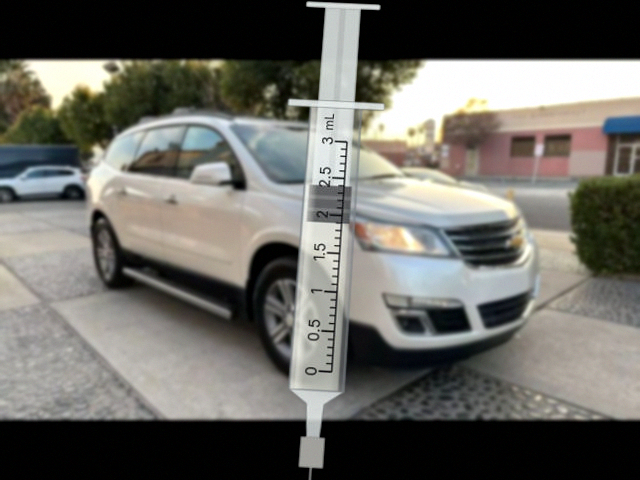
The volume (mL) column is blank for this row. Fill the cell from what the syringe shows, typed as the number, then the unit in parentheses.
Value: 1.9 (mL)
